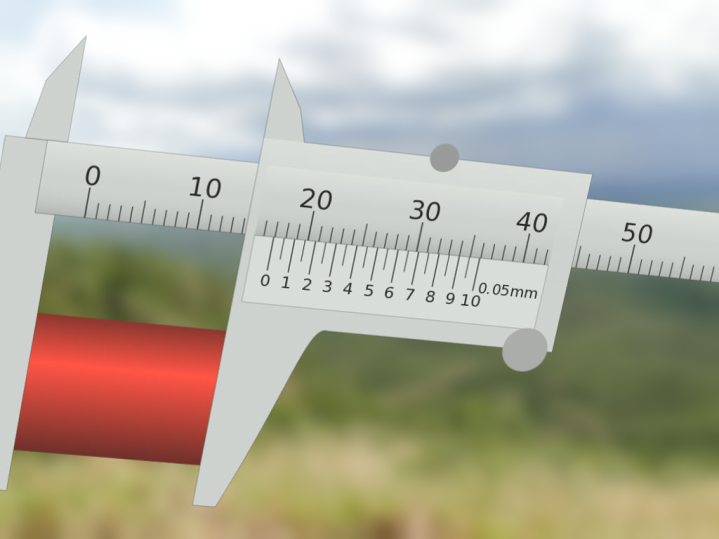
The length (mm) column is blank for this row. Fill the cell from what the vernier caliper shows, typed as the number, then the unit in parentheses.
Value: 16.9 (mm)
